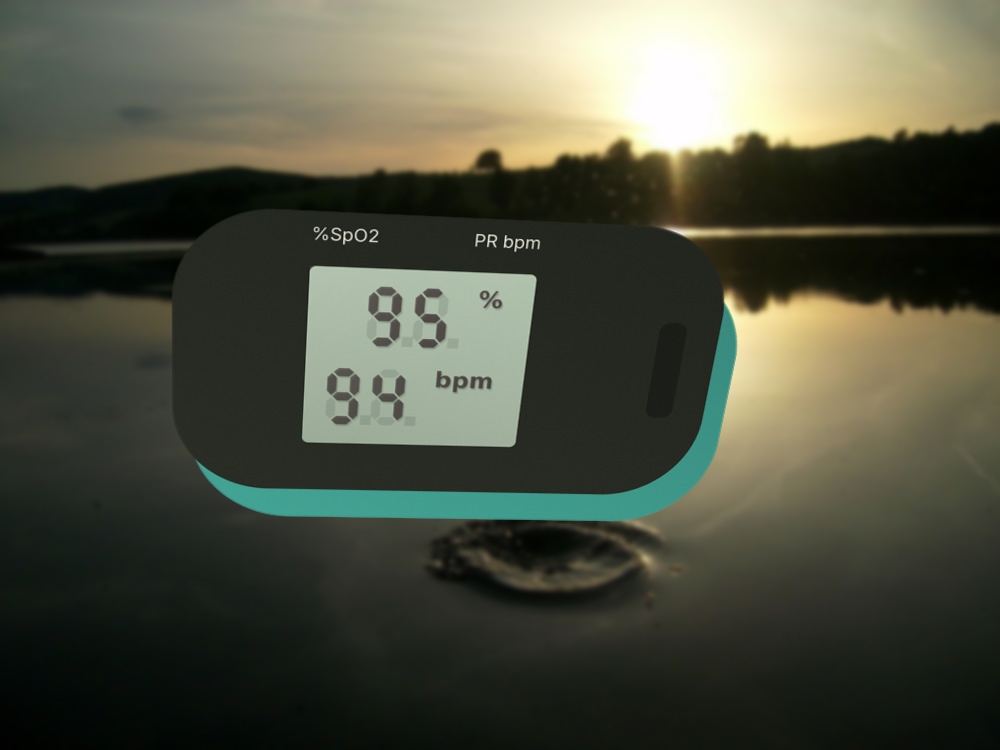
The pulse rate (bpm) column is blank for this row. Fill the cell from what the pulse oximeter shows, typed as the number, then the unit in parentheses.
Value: 94 (bpm)
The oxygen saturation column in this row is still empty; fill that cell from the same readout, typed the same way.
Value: 95 (%)
